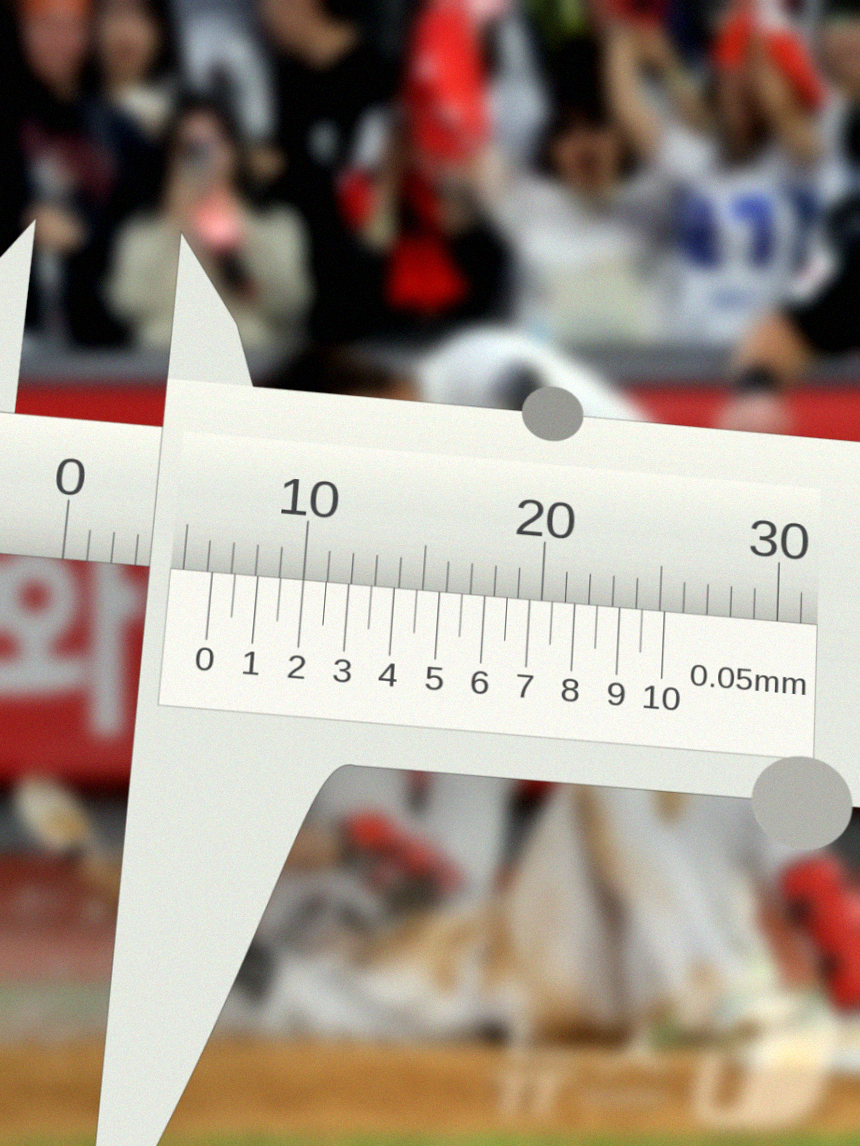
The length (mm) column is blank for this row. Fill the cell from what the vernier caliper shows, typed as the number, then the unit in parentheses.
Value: 6.20 (mm)
